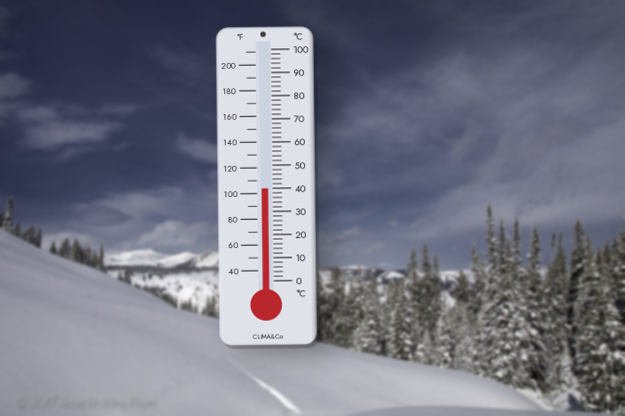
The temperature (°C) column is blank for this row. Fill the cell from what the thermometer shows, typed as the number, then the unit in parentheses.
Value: 40 (°C)
